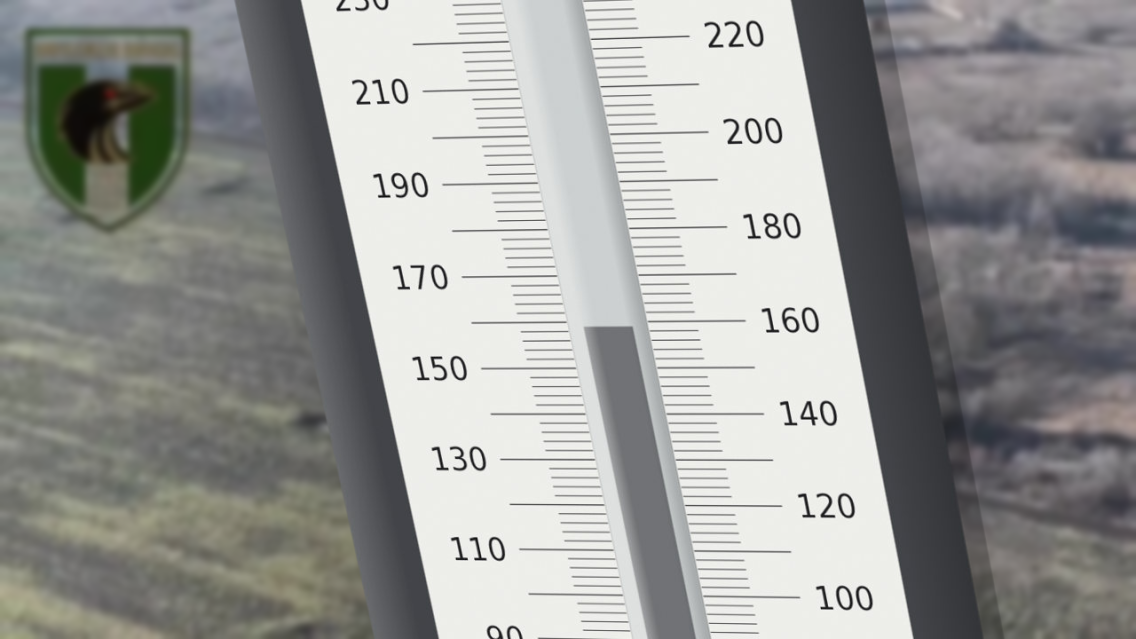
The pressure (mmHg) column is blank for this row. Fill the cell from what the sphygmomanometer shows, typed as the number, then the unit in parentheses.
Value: 159 (mmHg)
